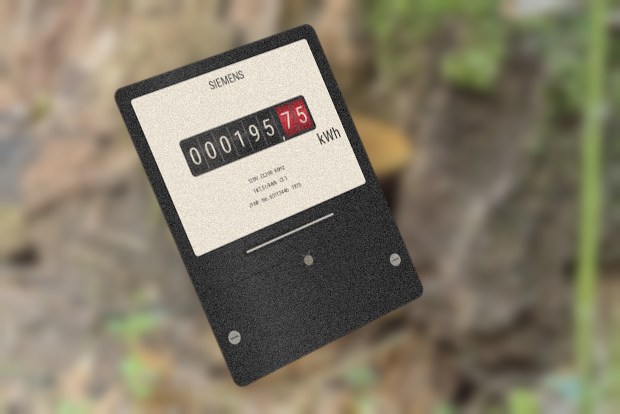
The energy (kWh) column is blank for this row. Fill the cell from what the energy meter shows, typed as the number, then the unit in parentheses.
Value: 195.75 (kWh)
